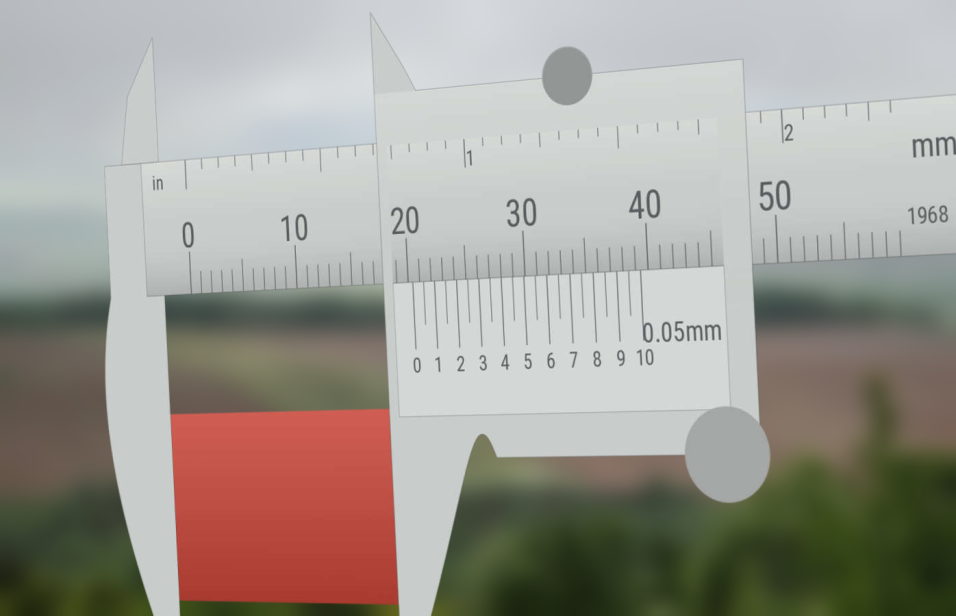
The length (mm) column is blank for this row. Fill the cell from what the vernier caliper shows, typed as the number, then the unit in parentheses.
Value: 20.4 (mm)
